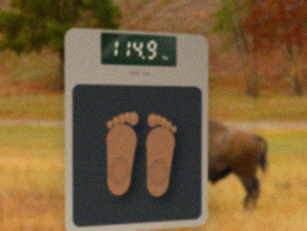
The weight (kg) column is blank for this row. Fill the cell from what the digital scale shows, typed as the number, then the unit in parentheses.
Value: 114.9 (kg)
